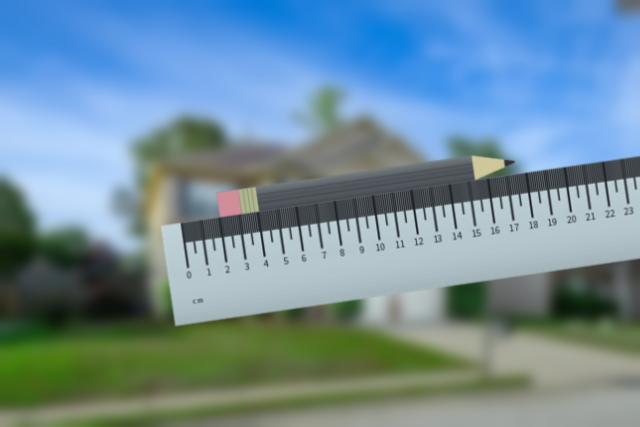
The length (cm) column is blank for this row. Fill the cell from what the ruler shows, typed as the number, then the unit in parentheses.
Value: 15.5 (cm)
